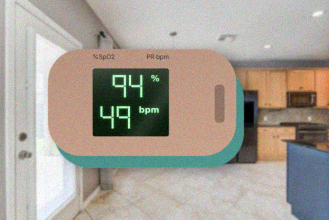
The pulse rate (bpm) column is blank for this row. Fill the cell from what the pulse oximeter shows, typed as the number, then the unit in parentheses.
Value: 49 (bpm)
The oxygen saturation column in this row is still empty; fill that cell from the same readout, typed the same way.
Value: 94 (%)
